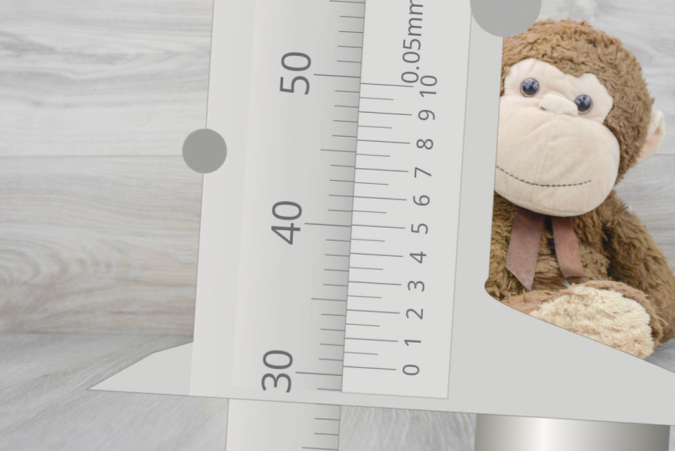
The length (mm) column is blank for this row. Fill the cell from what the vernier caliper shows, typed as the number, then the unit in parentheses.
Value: 30.6 (mm)
